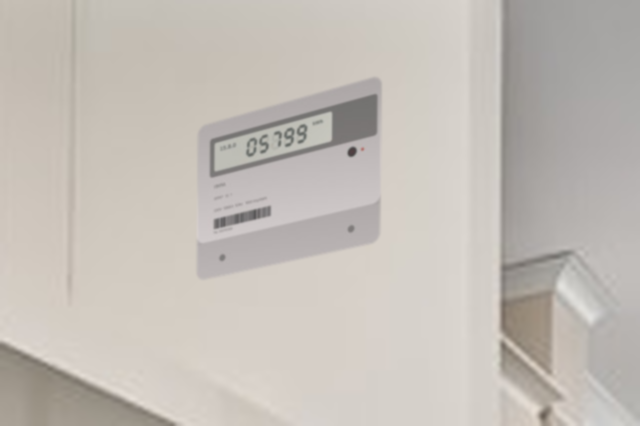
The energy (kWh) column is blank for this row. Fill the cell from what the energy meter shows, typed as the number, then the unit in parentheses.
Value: 5799 (kWh)
